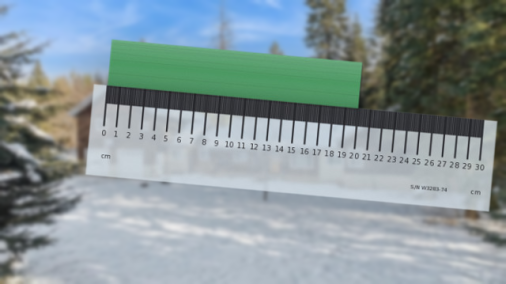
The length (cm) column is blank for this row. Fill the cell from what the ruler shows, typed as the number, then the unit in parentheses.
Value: 20 (cm)
